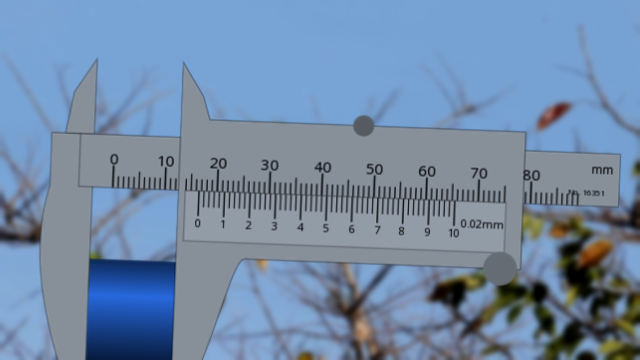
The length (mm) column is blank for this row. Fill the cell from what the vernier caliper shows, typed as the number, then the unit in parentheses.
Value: 16.5 (mm)
